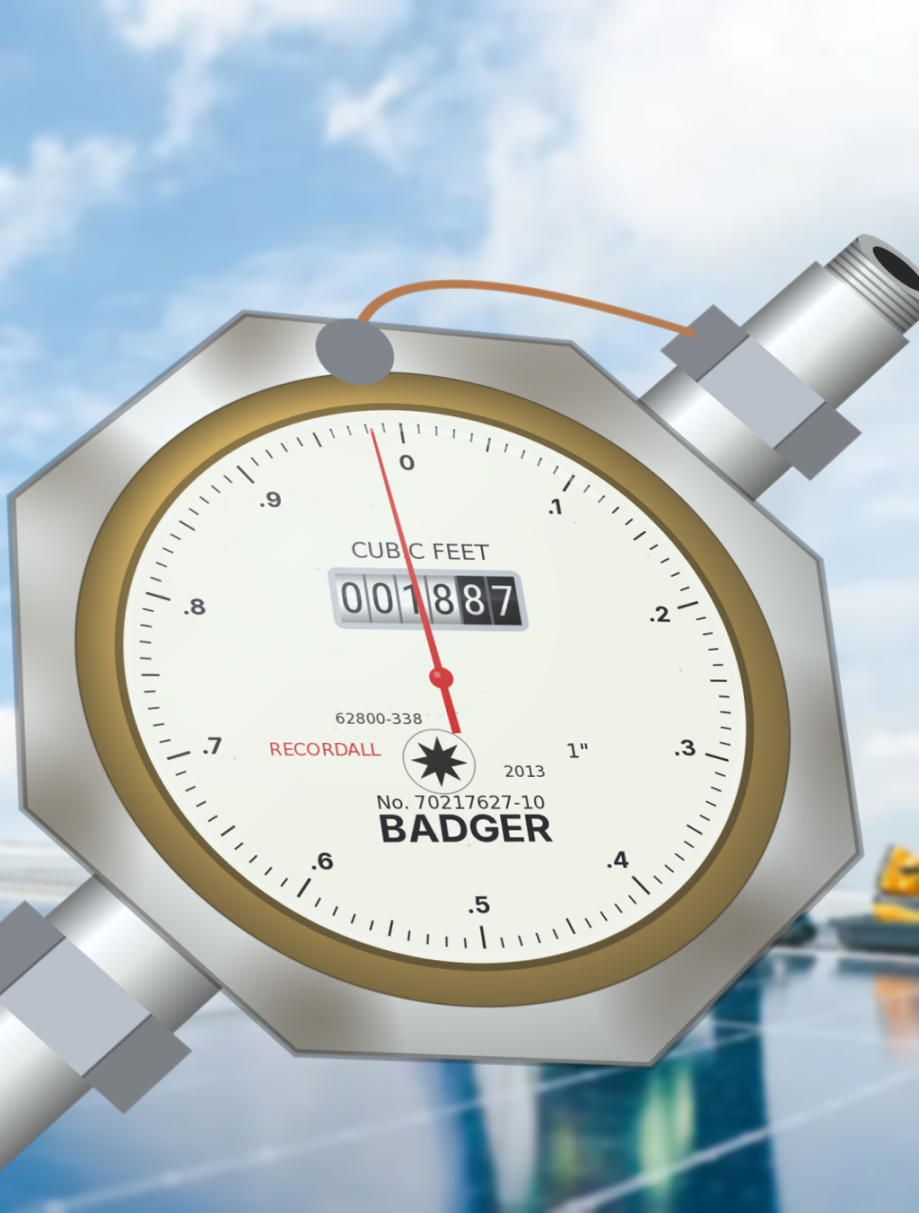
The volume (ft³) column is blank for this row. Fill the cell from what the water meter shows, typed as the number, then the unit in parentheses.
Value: 1886.98 (ft³)
